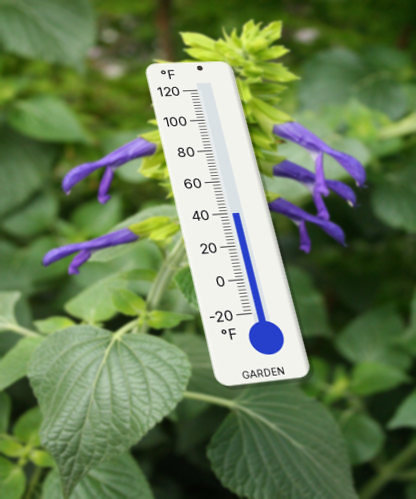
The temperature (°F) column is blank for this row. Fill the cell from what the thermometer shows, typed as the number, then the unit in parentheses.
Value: 40 (°F)
